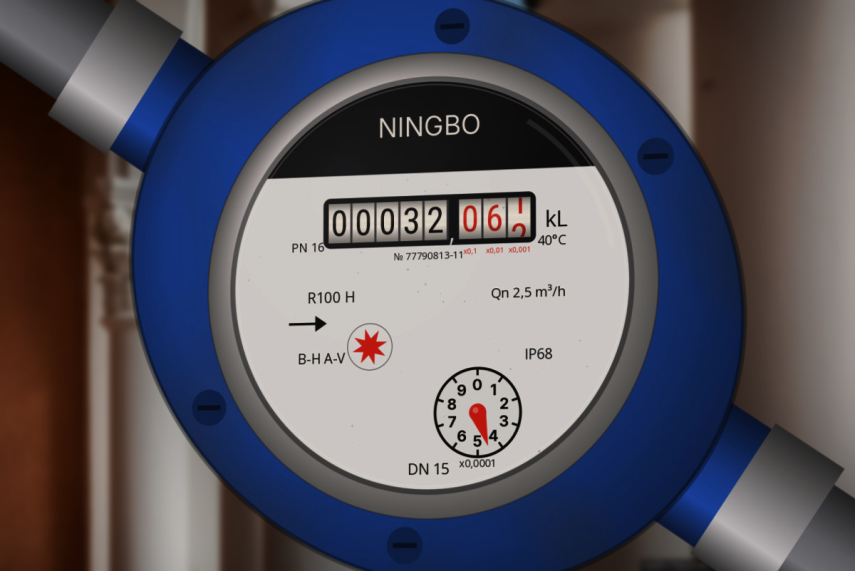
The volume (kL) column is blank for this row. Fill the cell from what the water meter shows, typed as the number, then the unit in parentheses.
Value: 32.0614 (kL)
